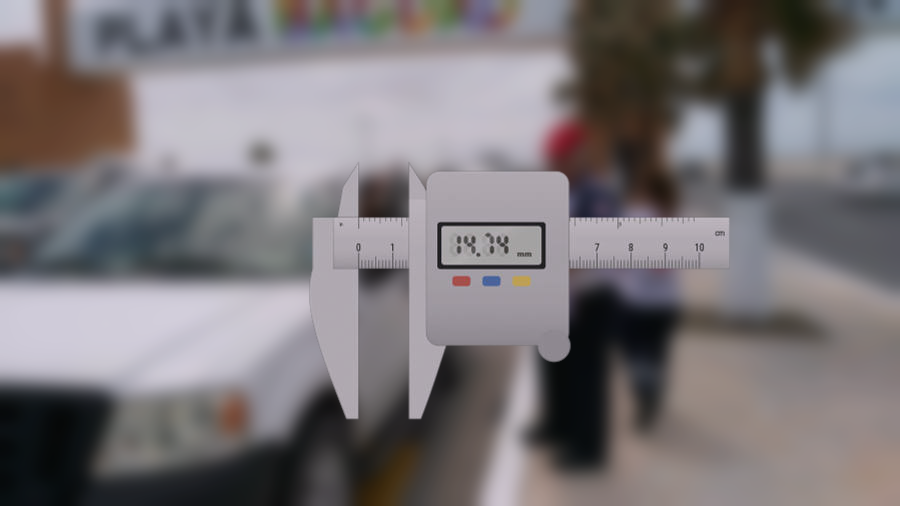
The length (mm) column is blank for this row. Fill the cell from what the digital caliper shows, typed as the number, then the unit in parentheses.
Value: 14.74 (mm)
